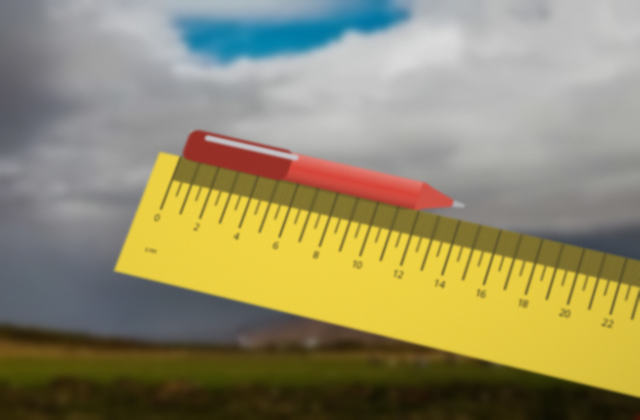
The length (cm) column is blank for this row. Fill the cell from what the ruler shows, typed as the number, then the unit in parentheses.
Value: 14 (cm)
